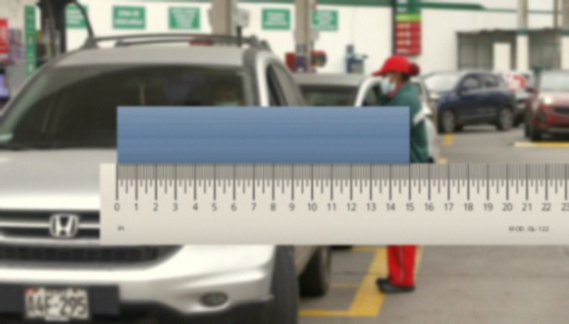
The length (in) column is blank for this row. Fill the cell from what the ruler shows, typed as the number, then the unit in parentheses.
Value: 15 (in)
